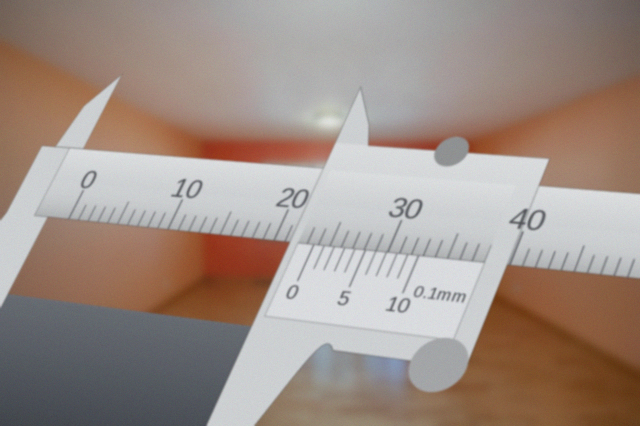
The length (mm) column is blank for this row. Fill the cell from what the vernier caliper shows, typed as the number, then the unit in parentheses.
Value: 23.6 (mm)
